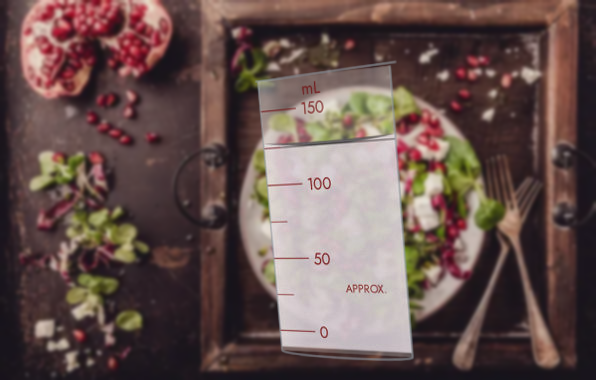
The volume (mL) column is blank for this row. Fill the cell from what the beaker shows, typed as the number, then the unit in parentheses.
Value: 125 (mL)
